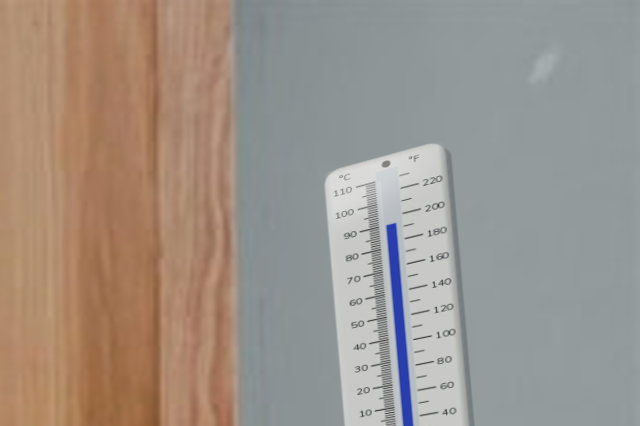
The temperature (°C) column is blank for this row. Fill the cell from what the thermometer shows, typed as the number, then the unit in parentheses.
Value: 90 (°C)
